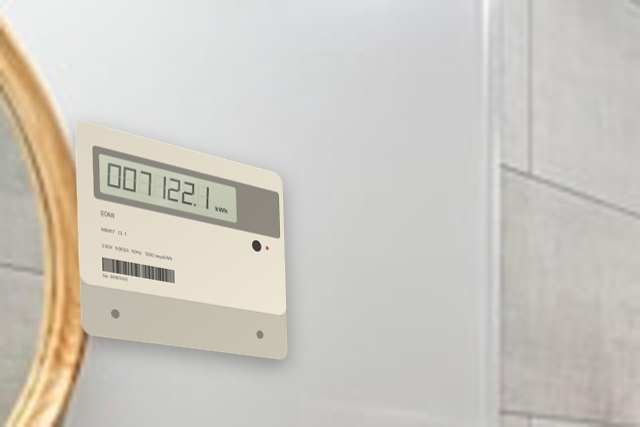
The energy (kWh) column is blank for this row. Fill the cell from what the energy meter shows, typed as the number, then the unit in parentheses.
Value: 7122.1 (kWh)
